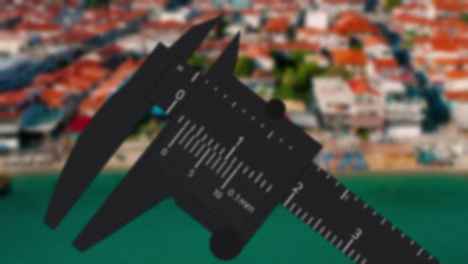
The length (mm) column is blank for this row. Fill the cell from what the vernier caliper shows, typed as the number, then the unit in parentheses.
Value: 3.0 (mm)
